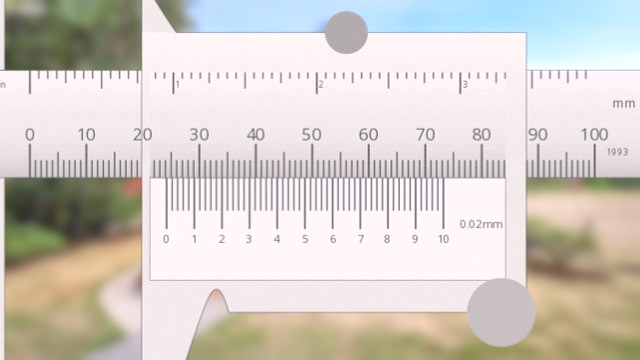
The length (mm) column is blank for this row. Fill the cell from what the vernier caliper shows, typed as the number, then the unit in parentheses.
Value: 24.2 (mm)
